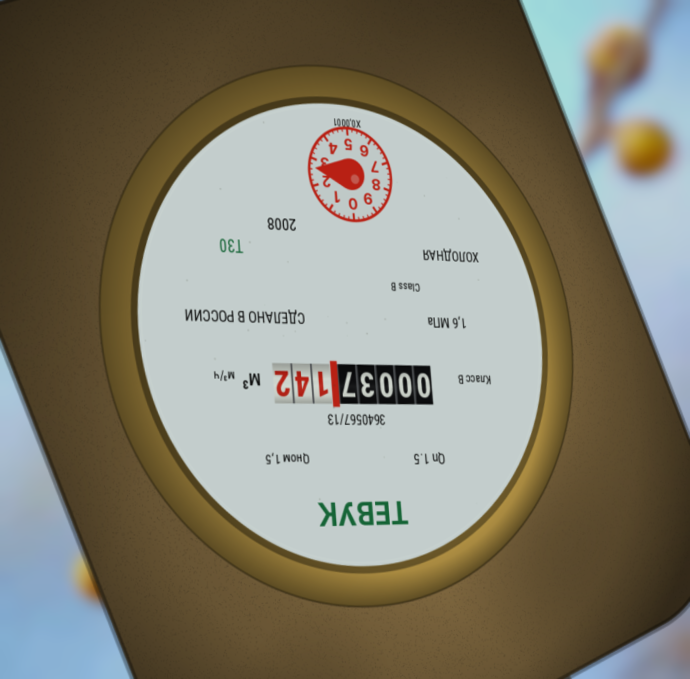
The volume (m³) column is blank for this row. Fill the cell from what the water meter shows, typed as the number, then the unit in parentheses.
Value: 37.1422 (m³)
